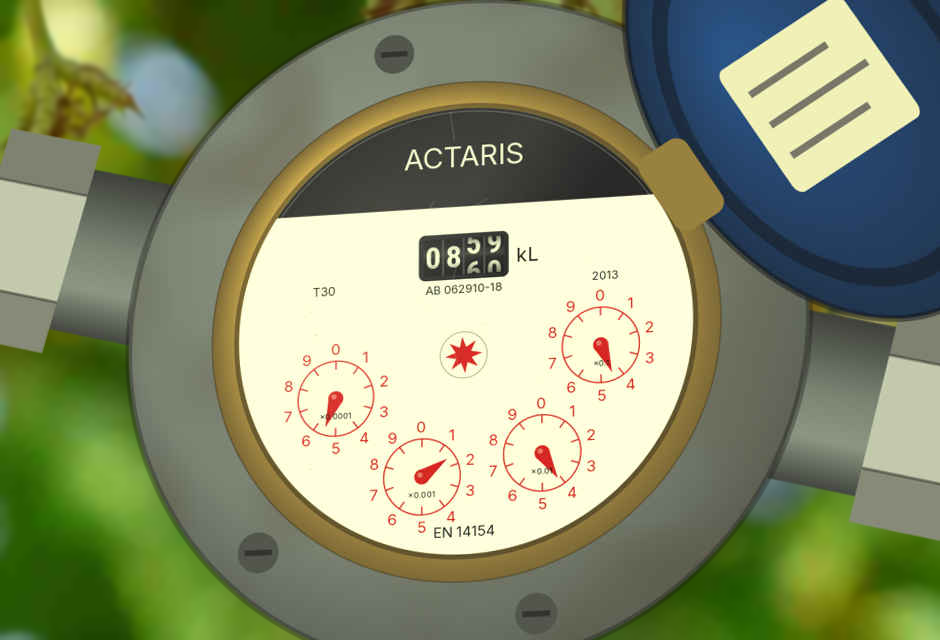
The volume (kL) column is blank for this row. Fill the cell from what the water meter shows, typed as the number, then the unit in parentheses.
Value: 859.4415 (kL)
